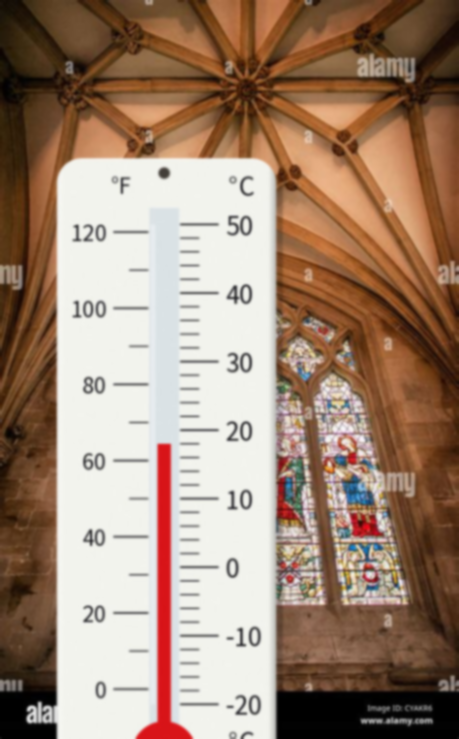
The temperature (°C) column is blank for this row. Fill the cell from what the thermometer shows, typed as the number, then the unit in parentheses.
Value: 18 (°C)
